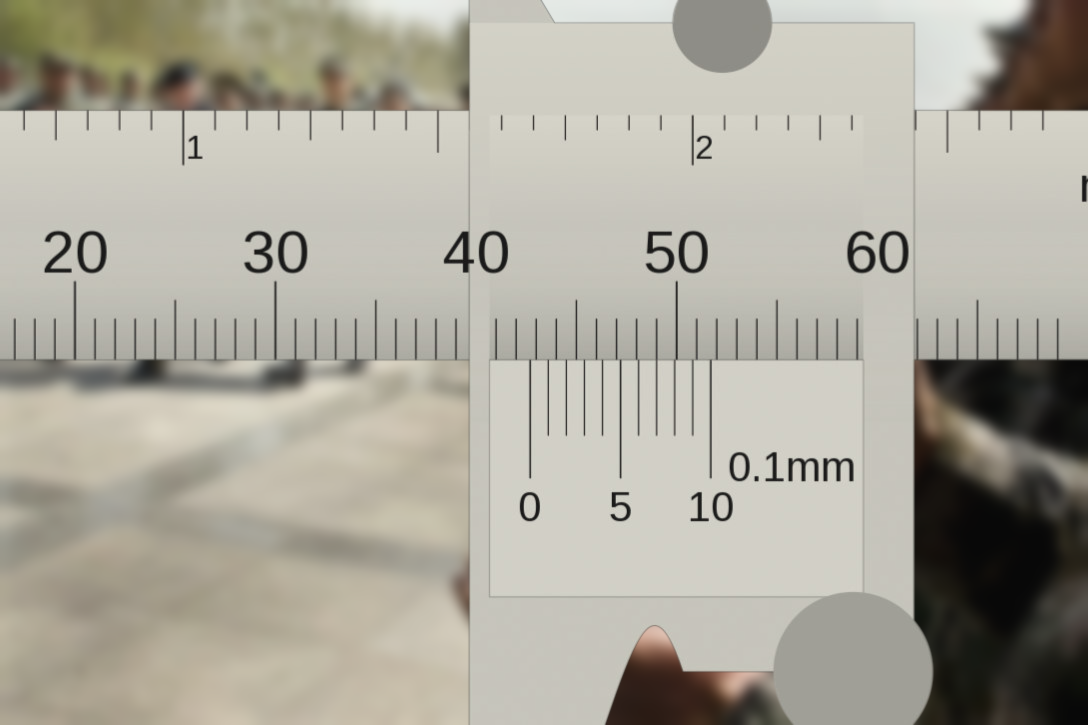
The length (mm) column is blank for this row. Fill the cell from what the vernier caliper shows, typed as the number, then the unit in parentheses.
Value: 42.7 (mm)
